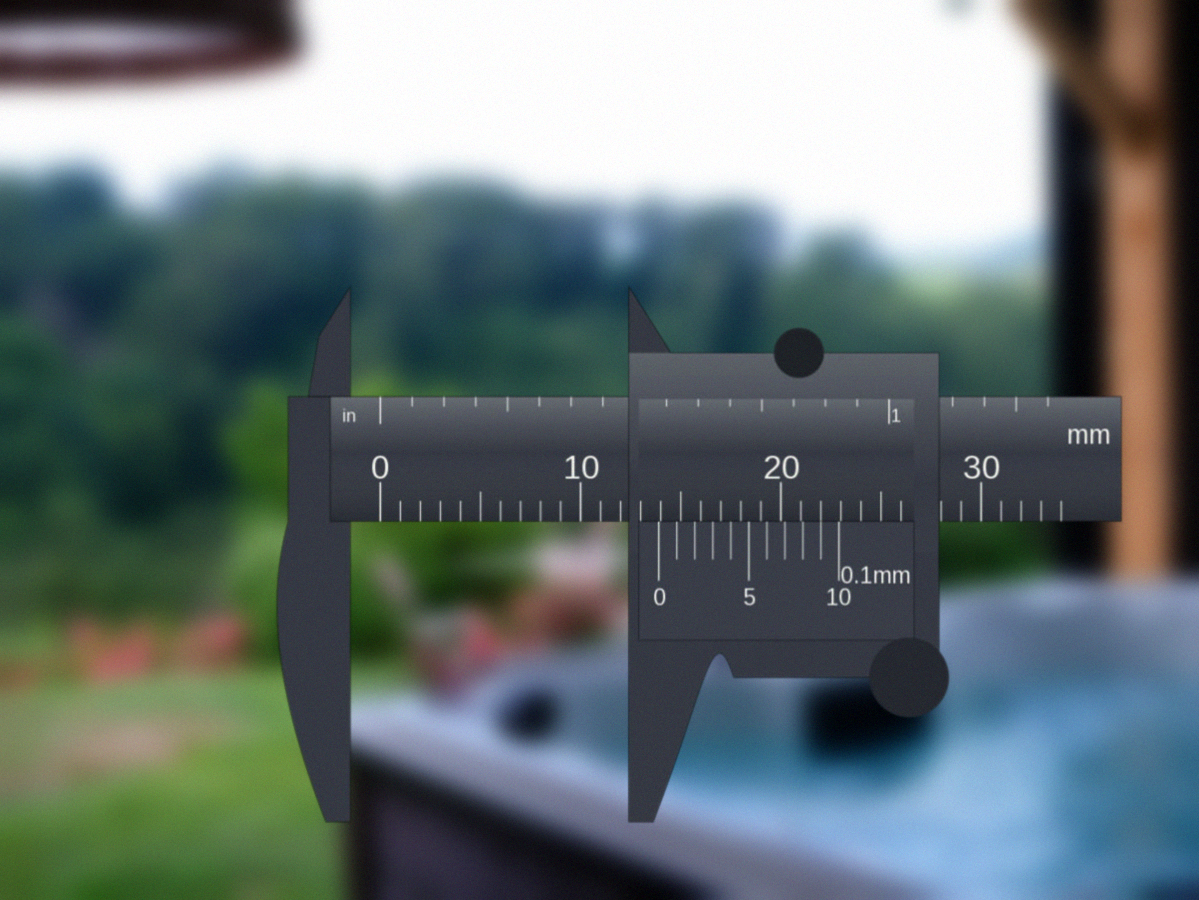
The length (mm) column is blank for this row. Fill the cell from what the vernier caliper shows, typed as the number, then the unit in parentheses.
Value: 13.9 (mm)
